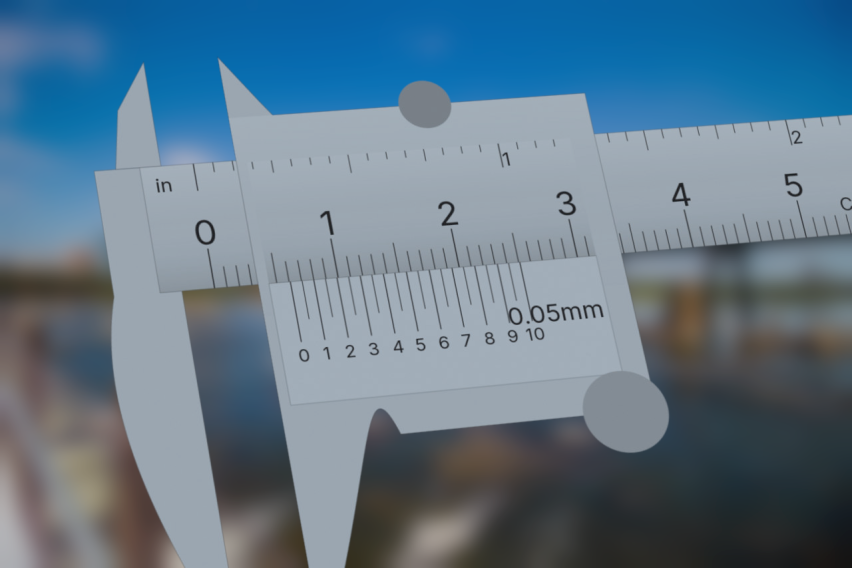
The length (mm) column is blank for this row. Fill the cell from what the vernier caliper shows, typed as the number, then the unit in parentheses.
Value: 6.1 (mm)
